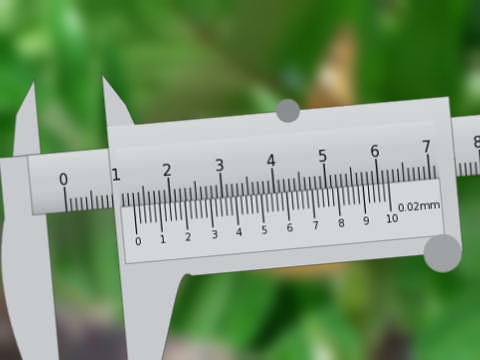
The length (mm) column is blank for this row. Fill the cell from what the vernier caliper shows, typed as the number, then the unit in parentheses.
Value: 13.0 (mm)
